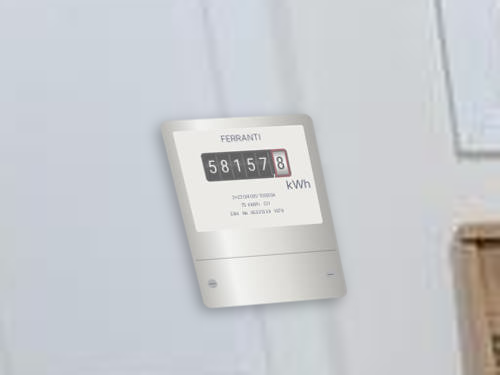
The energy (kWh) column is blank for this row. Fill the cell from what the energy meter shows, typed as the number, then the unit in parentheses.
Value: 58157.8 (kWh)
